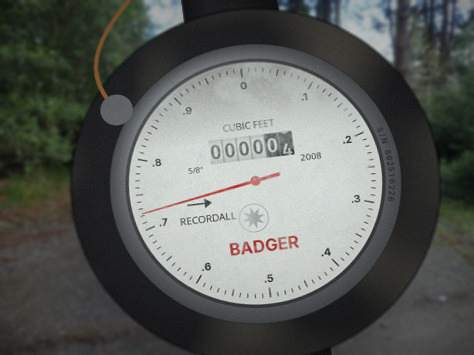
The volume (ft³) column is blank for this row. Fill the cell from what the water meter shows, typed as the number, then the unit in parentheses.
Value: 3.72 (ft³)
